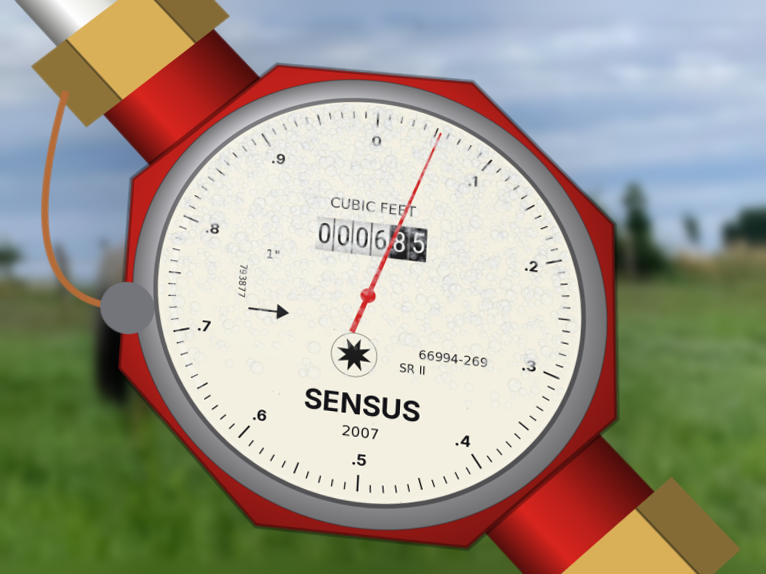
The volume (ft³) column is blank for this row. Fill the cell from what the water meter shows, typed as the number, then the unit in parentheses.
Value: 685.05 (ft³)
